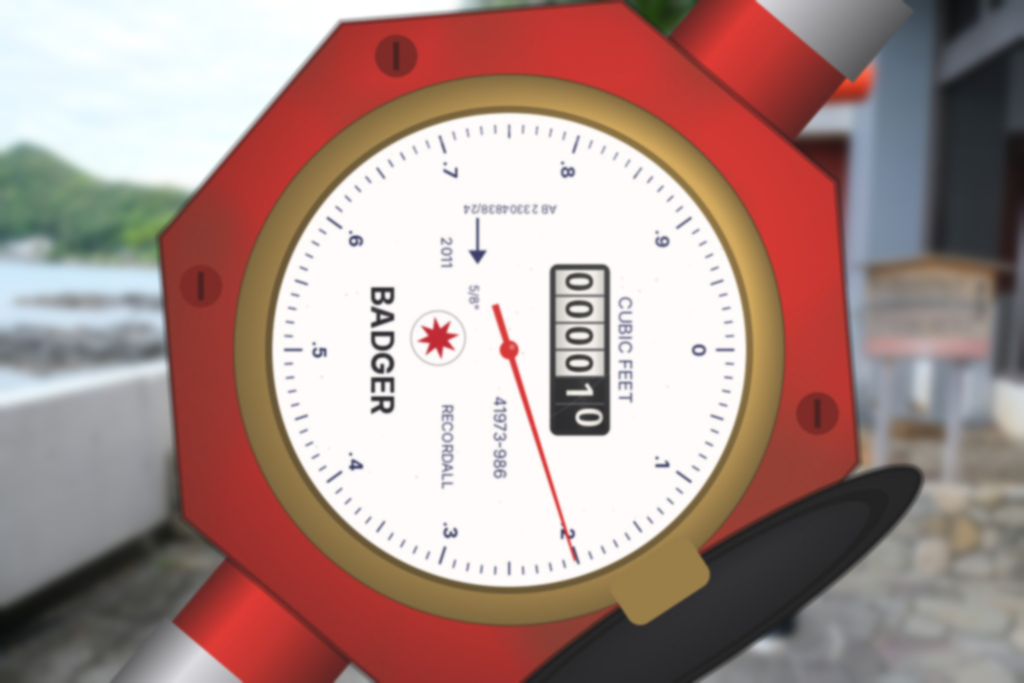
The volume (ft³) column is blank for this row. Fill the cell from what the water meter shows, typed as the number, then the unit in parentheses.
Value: 10.20 (ft³)
